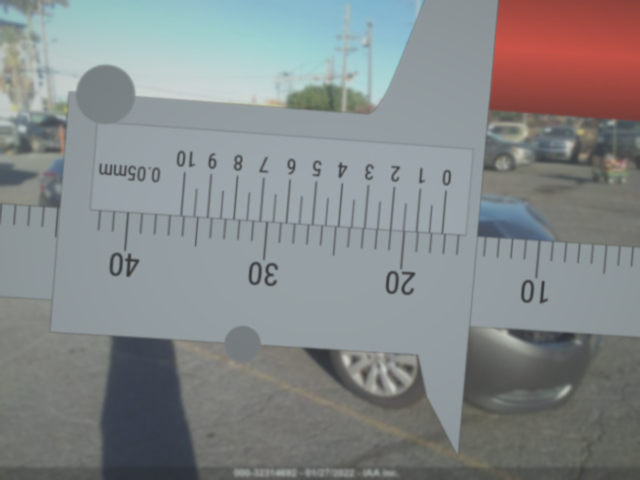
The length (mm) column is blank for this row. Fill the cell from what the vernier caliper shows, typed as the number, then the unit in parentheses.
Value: 17.2 (mm)
